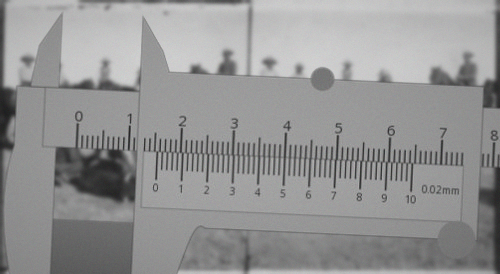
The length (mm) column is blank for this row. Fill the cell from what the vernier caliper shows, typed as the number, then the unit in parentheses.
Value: 15.5 (mm)
